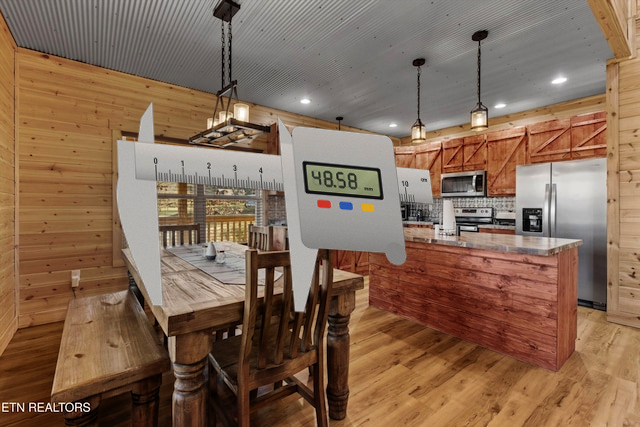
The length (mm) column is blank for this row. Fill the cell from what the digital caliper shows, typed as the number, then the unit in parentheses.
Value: 48.58 (mm)
